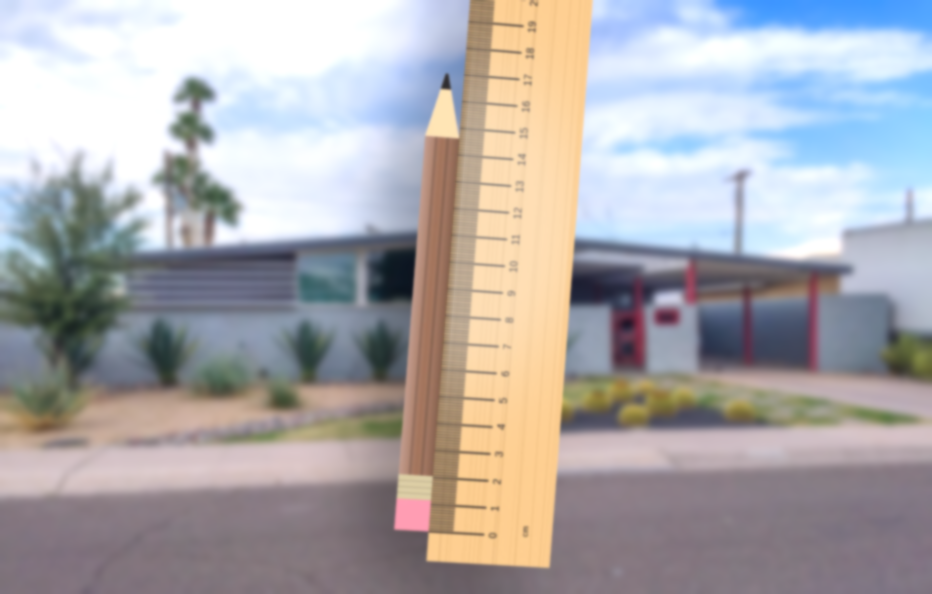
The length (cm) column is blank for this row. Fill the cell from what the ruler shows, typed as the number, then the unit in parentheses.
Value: 17 (cm)
